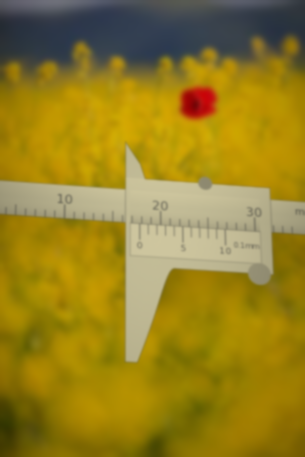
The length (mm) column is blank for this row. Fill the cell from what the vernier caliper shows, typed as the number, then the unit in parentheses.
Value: 17.8 (mm)
